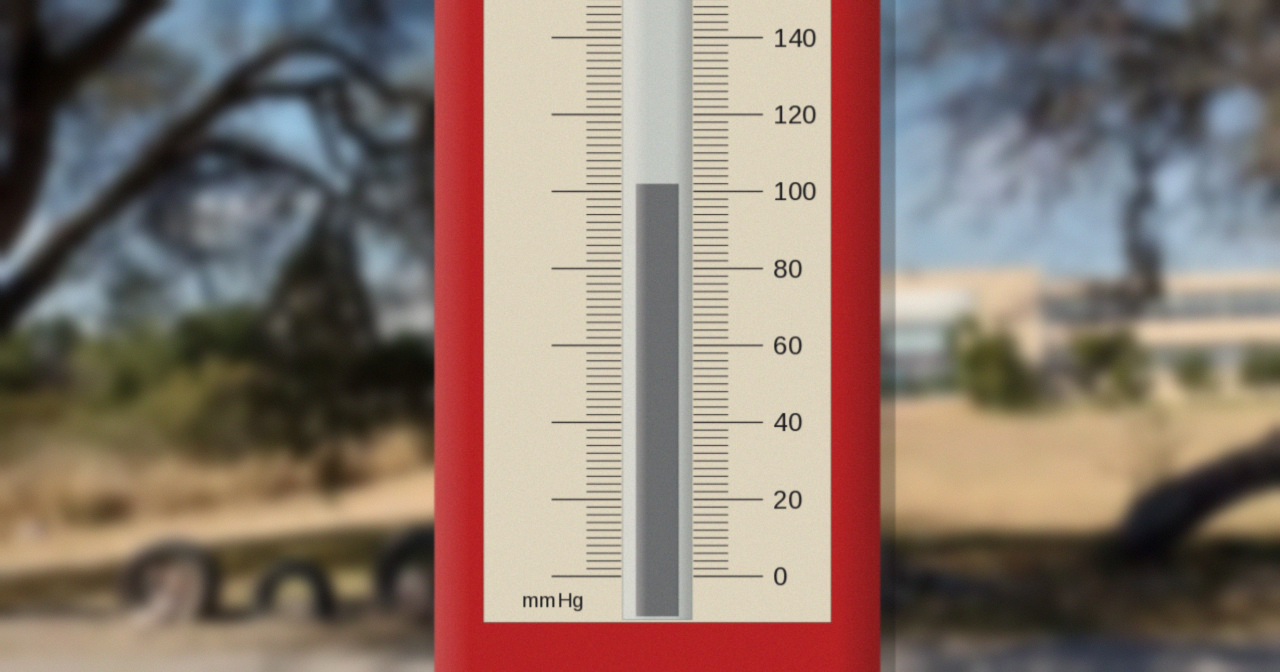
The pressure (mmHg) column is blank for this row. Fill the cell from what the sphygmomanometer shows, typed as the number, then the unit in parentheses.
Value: 102 (mmHg)
